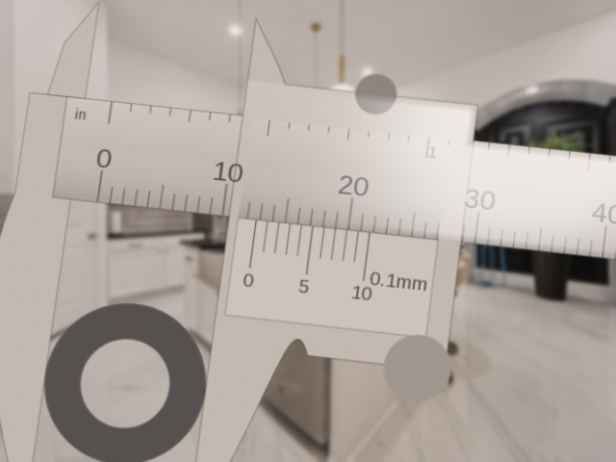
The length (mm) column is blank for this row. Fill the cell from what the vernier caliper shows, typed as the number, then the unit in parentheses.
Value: 12.7 (mm)
